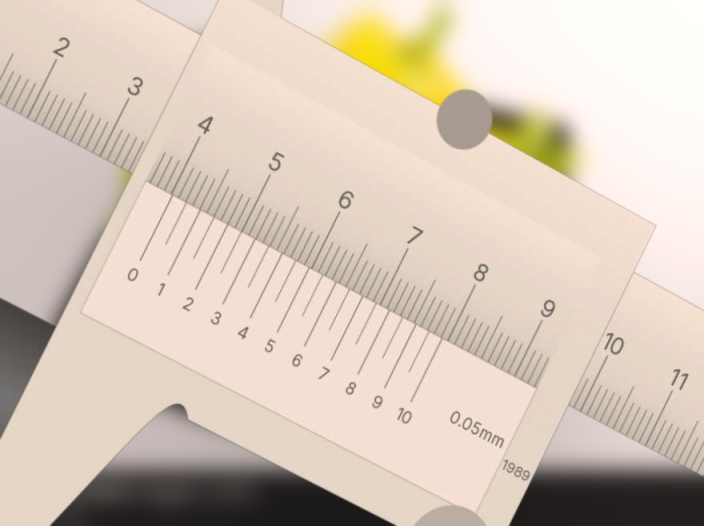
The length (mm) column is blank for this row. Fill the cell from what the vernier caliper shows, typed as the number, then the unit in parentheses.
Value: 40.2 (mm)
